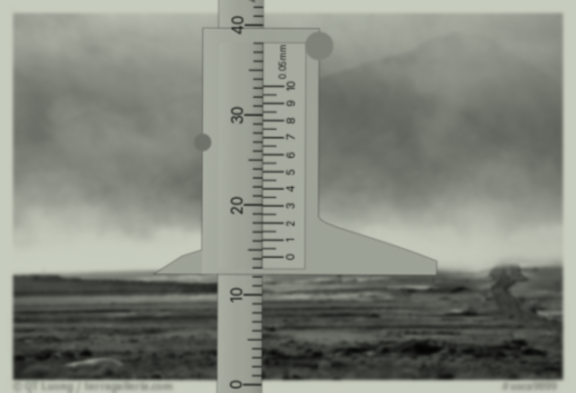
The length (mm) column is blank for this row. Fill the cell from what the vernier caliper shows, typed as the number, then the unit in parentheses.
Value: 14.2 (mm)
